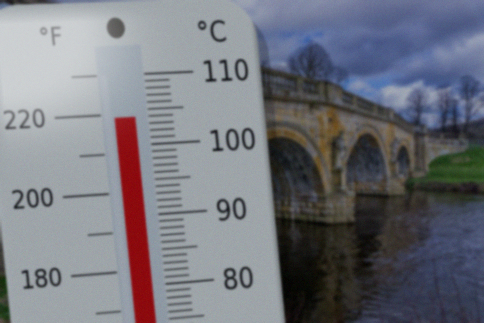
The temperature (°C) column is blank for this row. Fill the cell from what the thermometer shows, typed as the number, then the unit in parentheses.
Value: 104 (°C)
